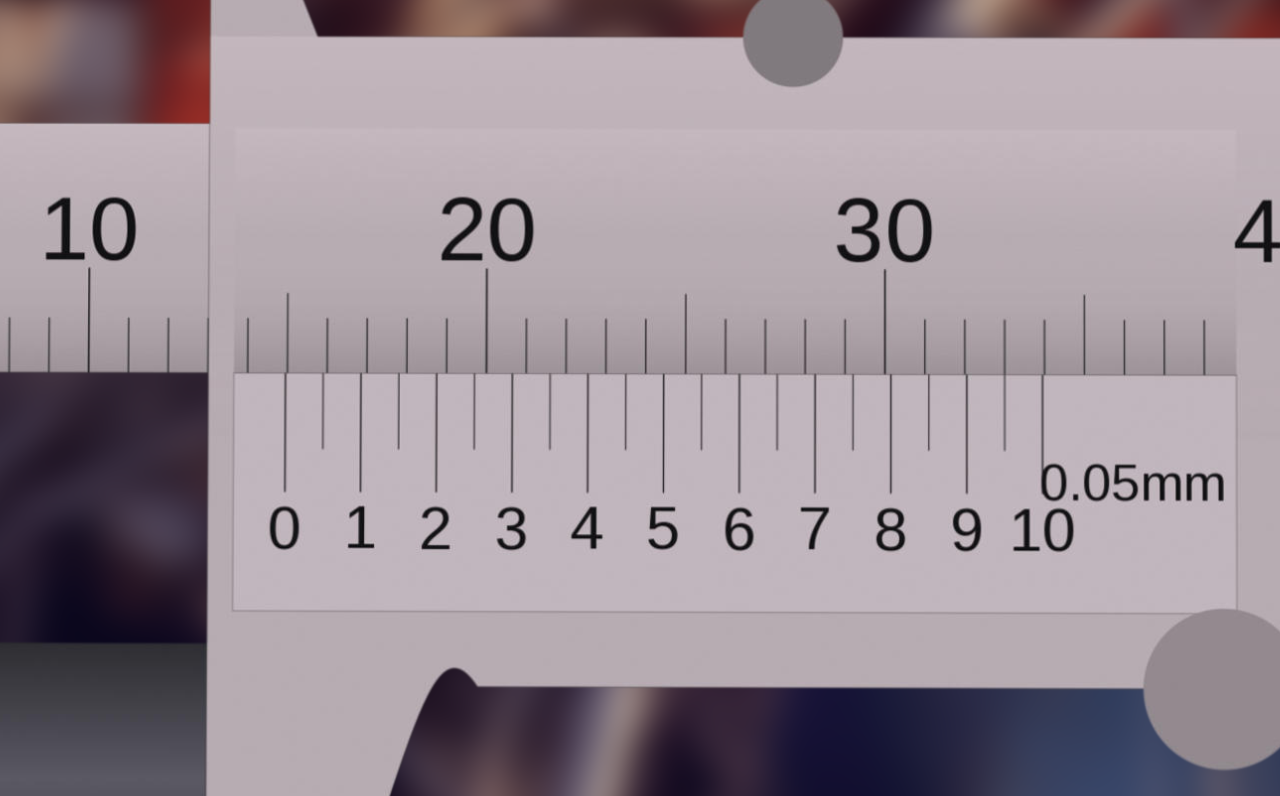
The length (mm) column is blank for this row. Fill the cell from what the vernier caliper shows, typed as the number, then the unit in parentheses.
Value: 14.95 (mm)
